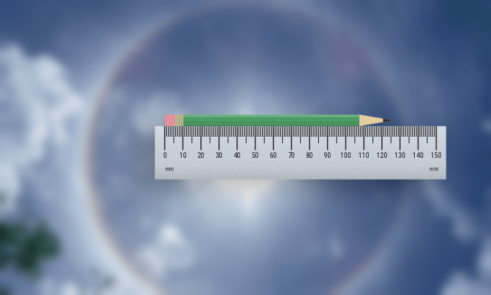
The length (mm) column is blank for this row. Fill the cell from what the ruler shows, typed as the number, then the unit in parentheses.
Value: 125 (mm)
